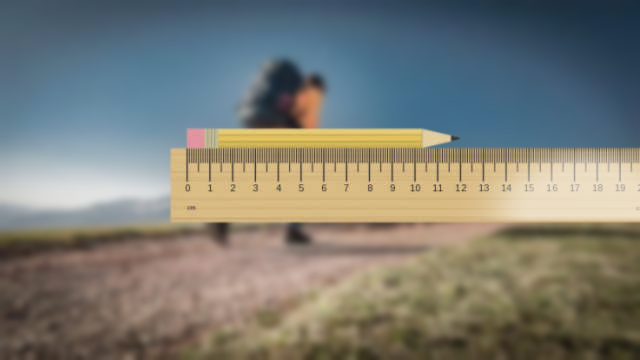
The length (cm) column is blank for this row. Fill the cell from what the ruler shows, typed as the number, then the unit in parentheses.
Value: 12 (cm)
